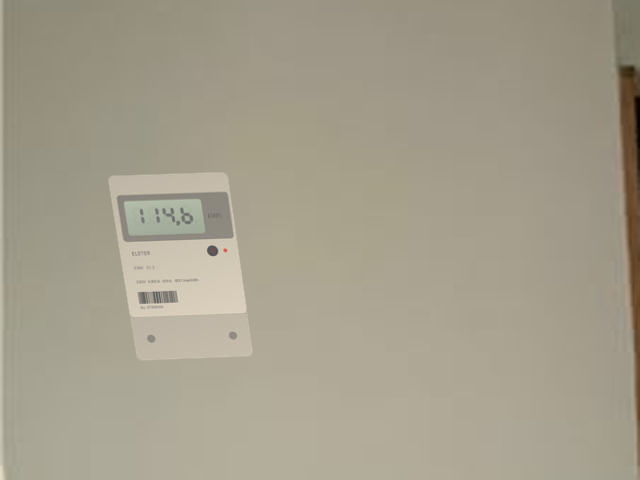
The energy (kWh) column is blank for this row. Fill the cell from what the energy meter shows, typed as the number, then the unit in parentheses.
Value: 114.6 (kWh)
